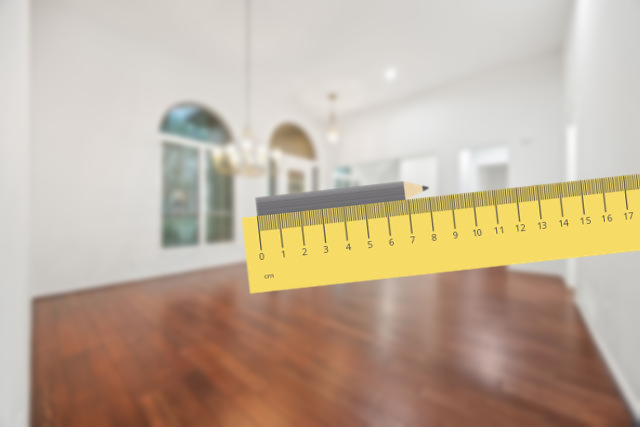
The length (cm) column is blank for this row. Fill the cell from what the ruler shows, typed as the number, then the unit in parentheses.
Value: 8 (cm)
